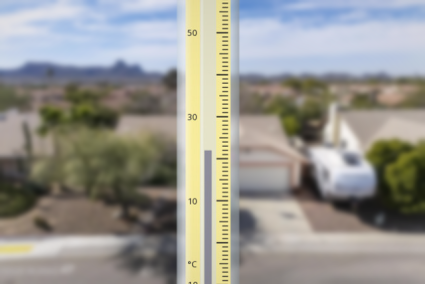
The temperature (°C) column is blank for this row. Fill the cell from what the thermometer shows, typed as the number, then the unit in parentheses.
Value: 22 (°C)
